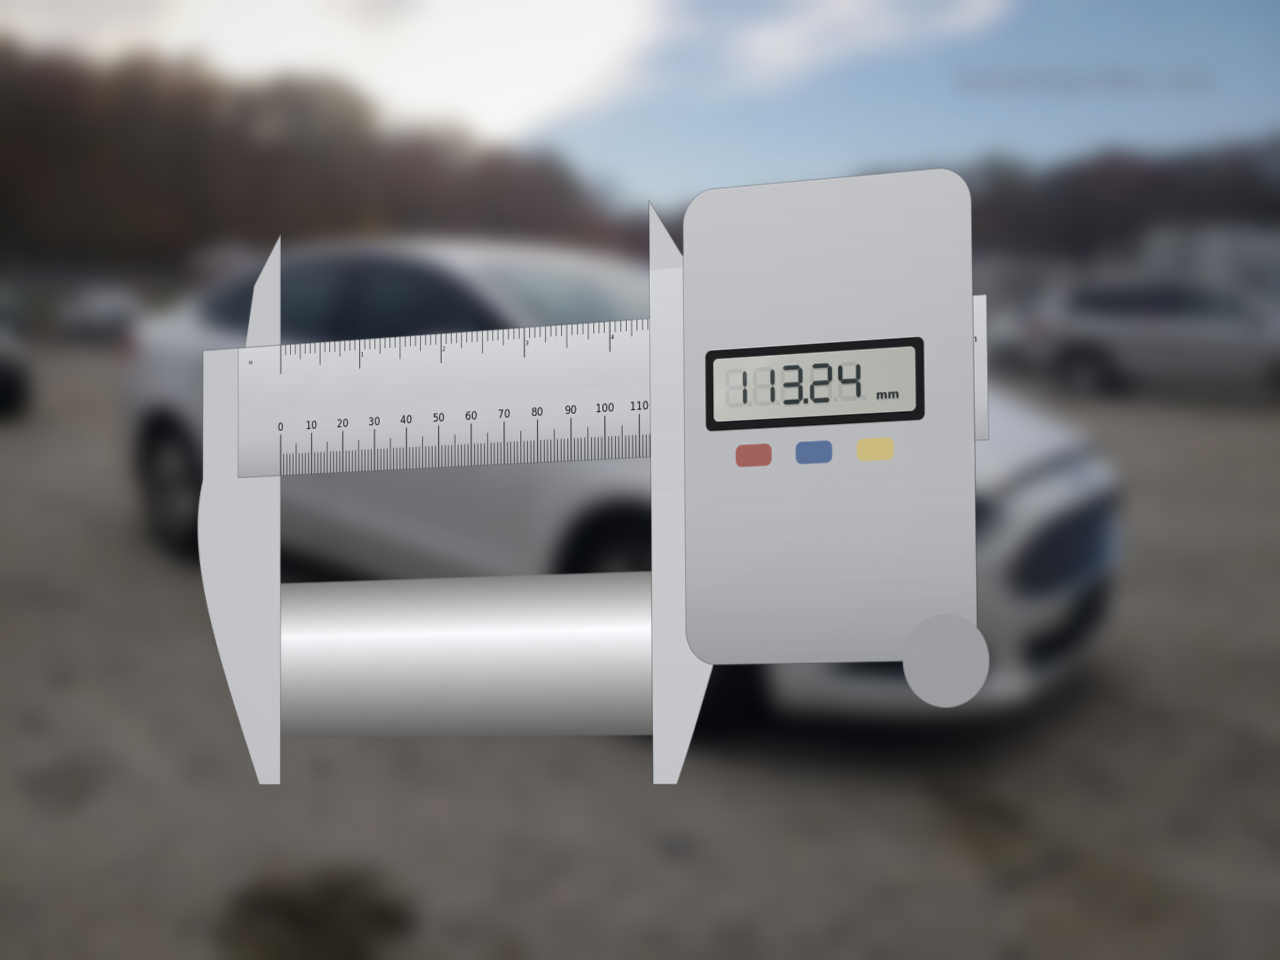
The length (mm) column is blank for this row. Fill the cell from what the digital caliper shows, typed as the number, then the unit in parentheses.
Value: 113.24 (mm)
